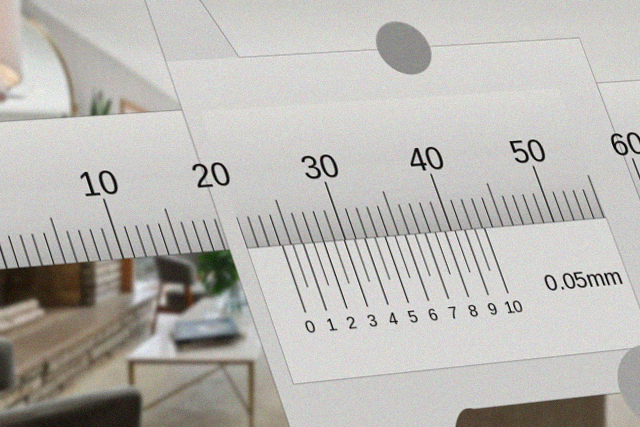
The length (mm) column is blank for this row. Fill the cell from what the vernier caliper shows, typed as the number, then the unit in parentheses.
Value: 24.2 (mm)
